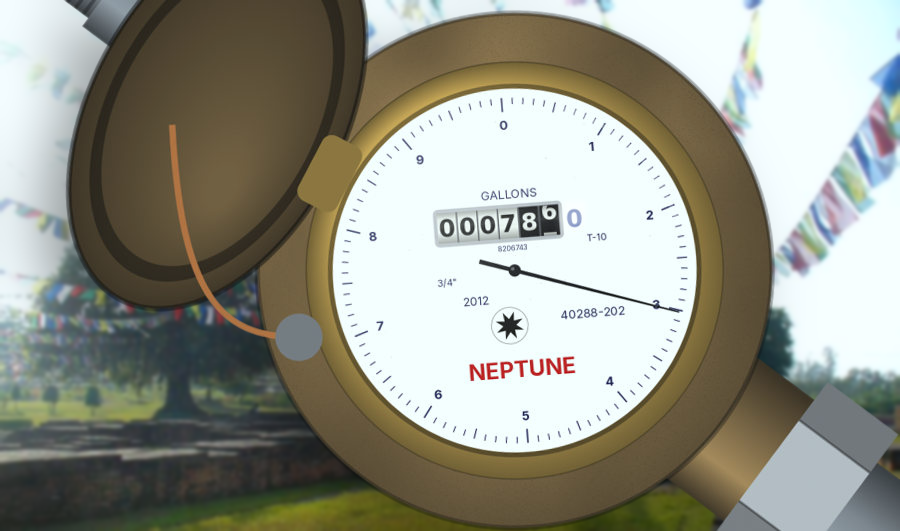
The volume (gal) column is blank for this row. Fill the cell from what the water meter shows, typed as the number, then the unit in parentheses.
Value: 7863.0 (gal)
